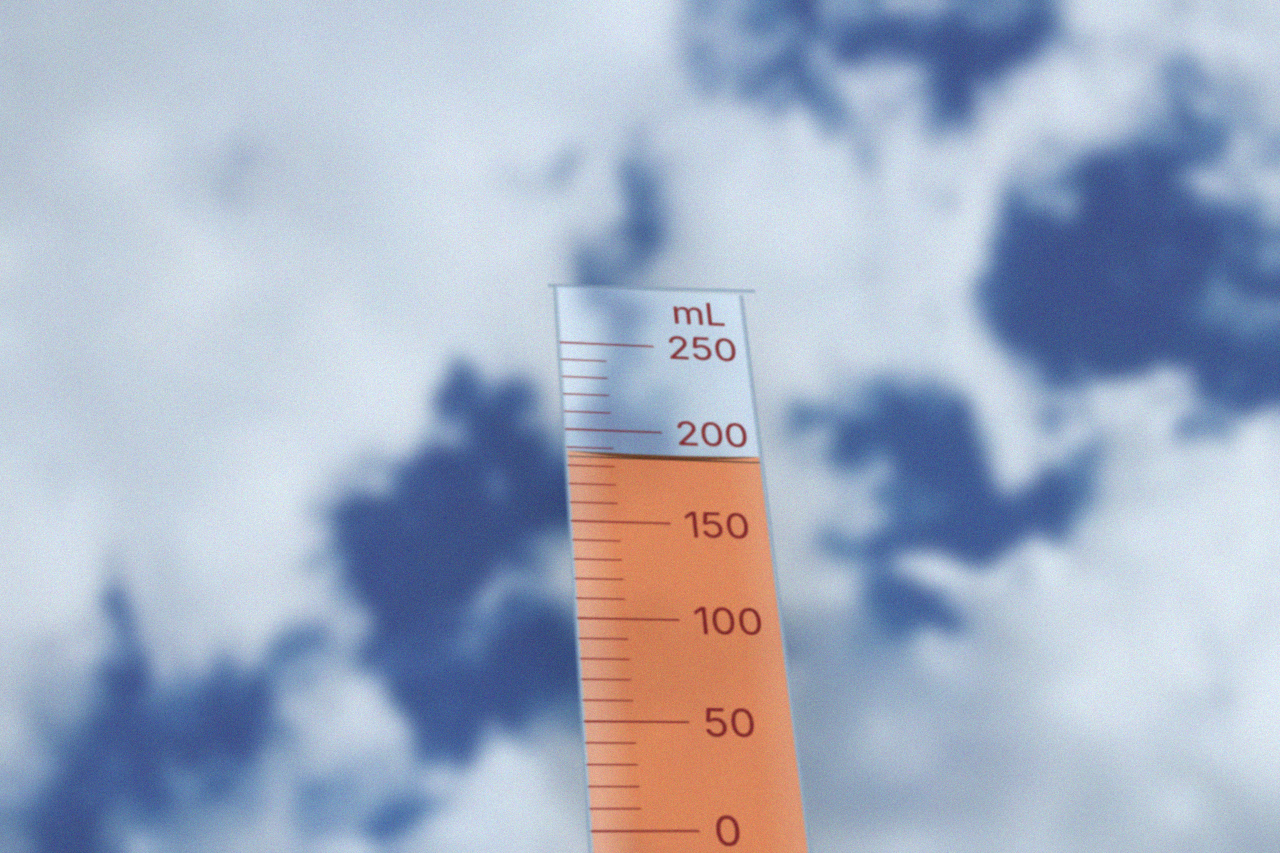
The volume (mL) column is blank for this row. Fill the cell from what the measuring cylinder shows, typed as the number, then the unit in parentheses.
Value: 185 (mL)
